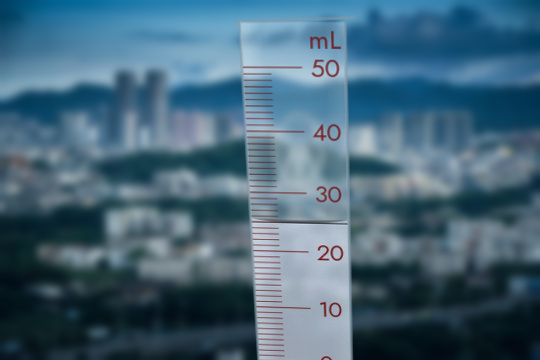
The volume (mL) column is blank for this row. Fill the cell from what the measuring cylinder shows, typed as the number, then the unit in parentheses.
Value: 25 (mL)
